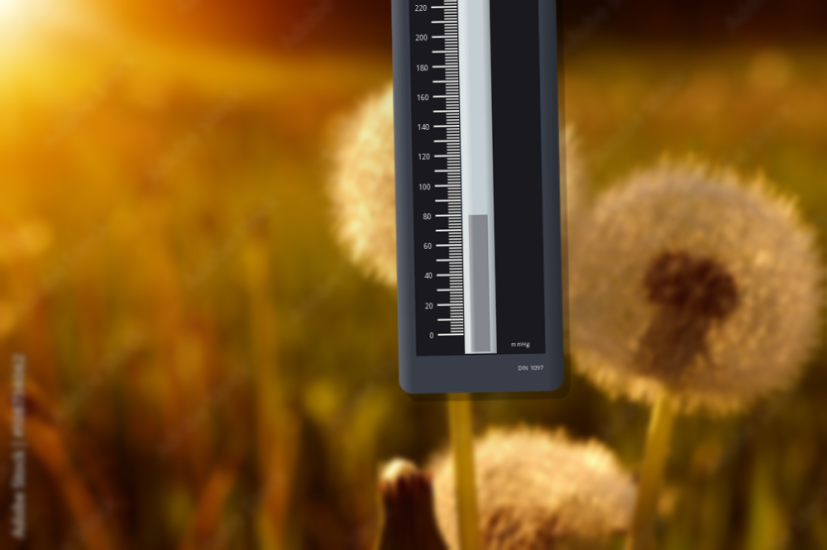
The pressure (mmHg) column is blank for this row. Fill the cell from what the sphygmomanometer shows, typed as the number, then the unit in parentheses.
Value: 80 (mmHg)
